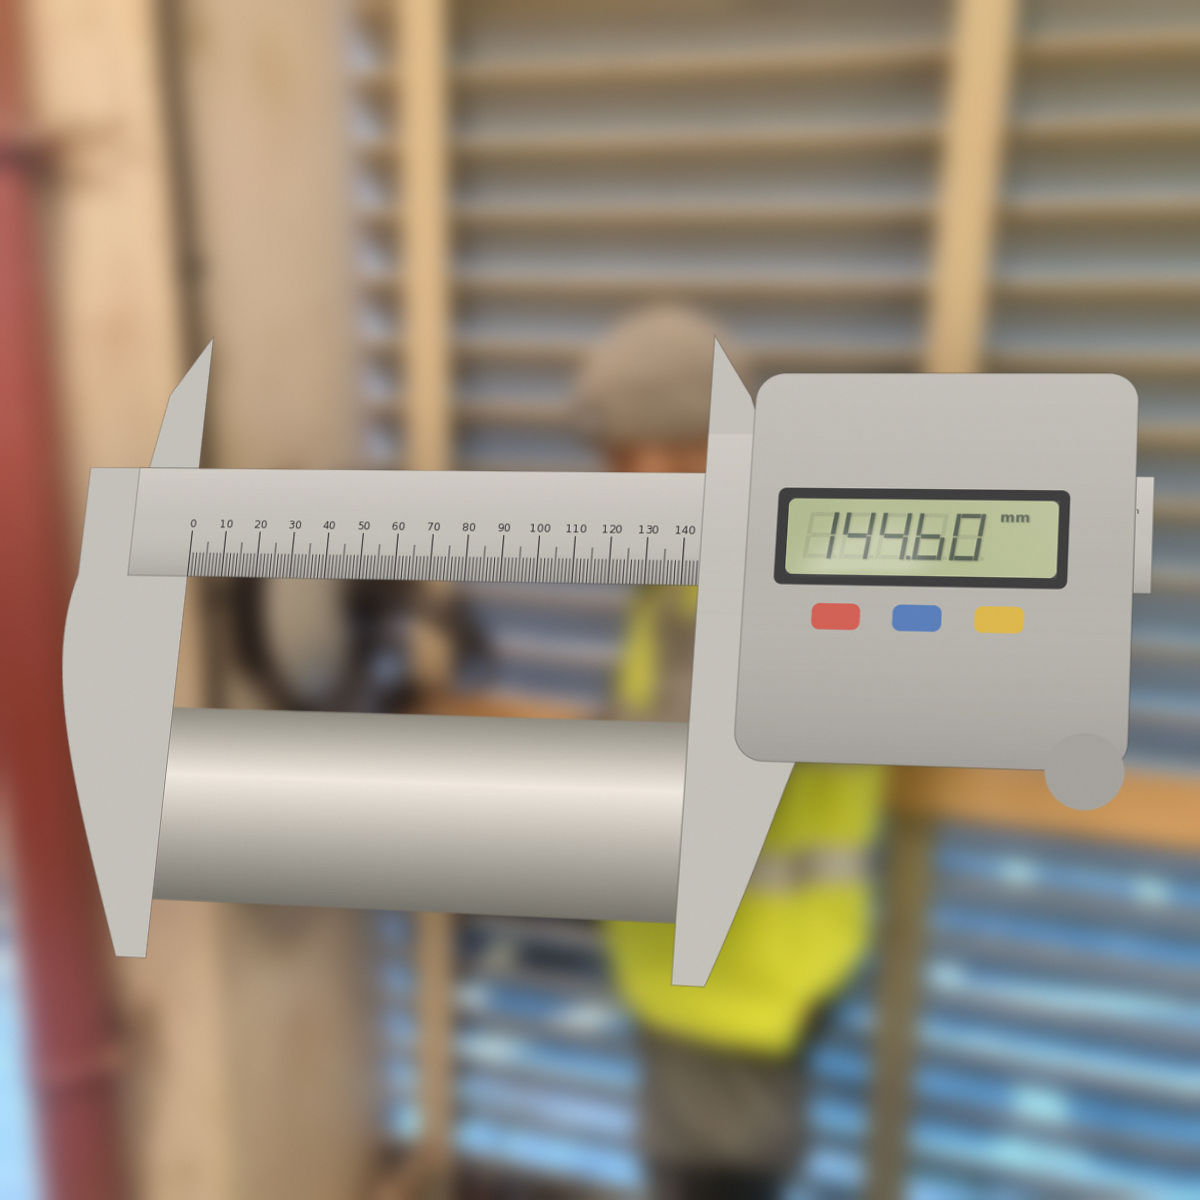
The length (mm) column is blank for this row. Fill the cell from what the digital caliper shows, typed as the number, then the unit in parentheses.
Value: 144.60 (mm)
